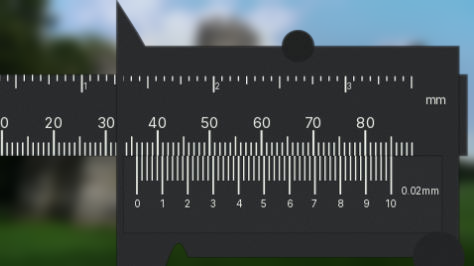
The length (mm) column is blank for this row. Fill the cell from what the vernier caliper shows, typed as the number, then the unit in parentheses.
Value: 36.0 (mm)
